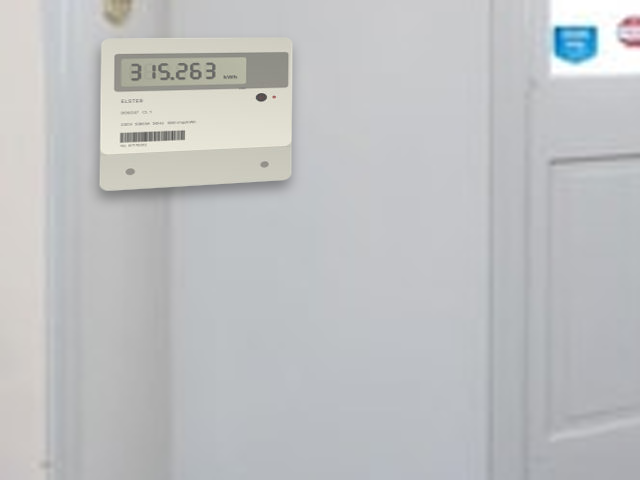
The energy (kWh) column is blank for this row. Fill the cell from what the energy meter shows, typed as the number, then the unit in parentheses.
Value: 315.263 (kWh)
